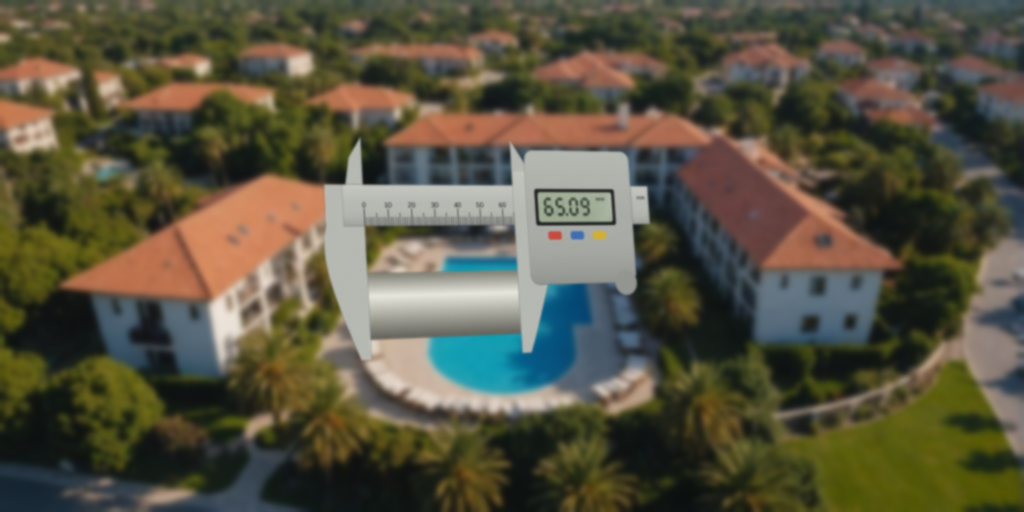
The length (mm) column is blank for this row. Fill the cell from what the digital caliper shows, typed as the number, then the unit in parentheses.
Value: 65.09 (mm)
